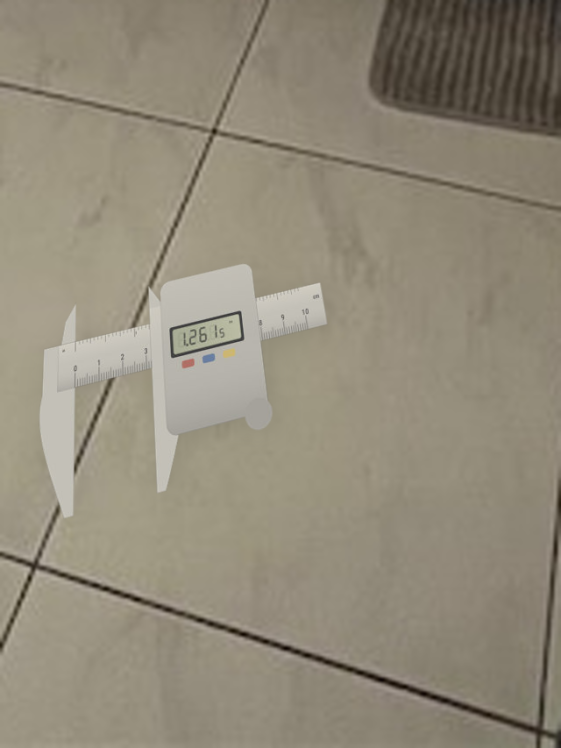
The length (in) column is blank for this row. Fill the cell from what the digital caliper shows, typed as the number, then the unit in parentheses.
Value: 1.2615 (in)
